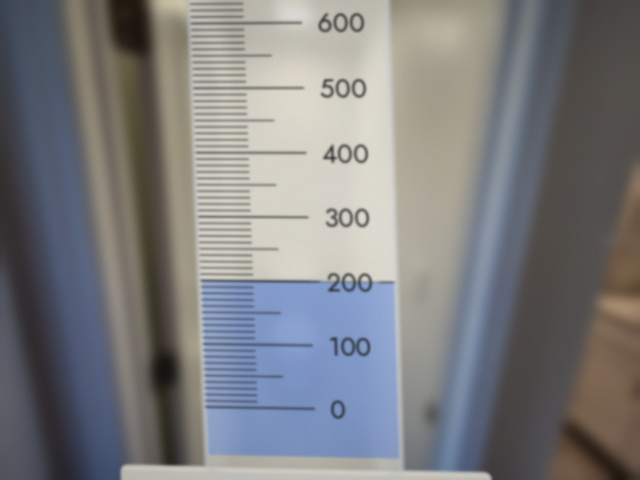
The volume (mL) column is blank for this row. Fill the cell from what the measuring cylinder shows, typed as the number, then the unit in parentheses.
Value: 200 (mL)
